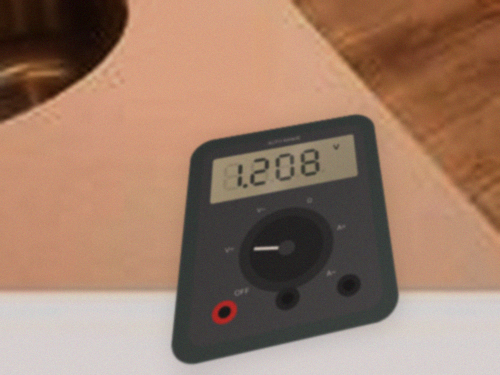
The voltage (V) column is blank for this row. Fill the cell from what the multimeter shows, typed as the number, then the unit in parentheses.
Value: 1.208 (V)
